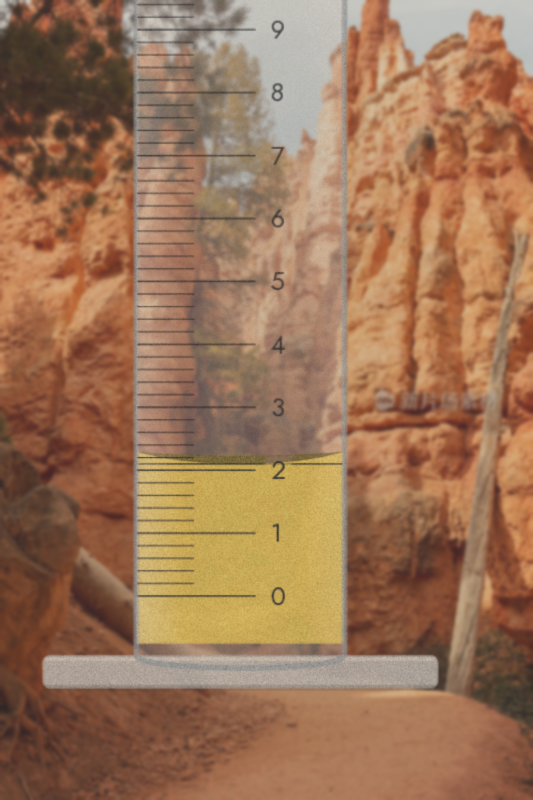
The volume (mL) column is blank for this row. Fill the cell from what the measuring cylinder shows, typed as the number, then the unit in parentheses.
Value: 2.1 (mL)
